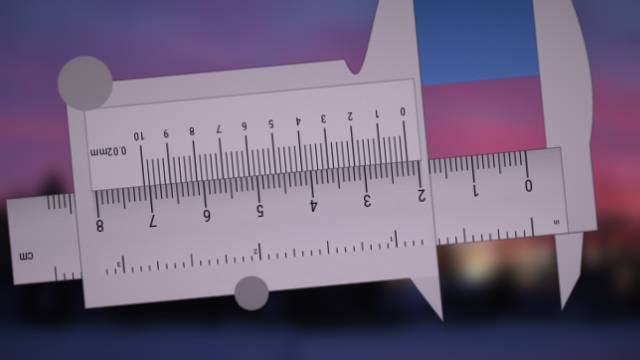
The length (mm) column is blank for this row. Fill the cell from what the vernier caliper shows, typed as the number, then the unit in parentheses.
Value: 22.0 (mm)
